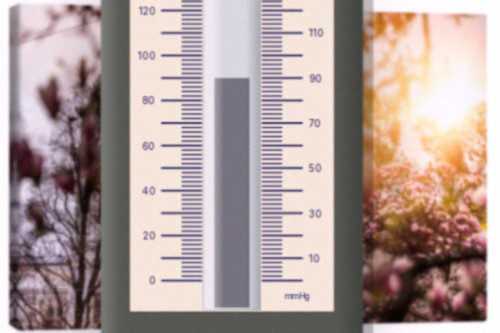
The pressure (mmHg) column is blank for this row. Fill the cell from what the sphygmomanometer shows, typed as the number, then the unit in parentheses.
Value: 90 (mmHg)
